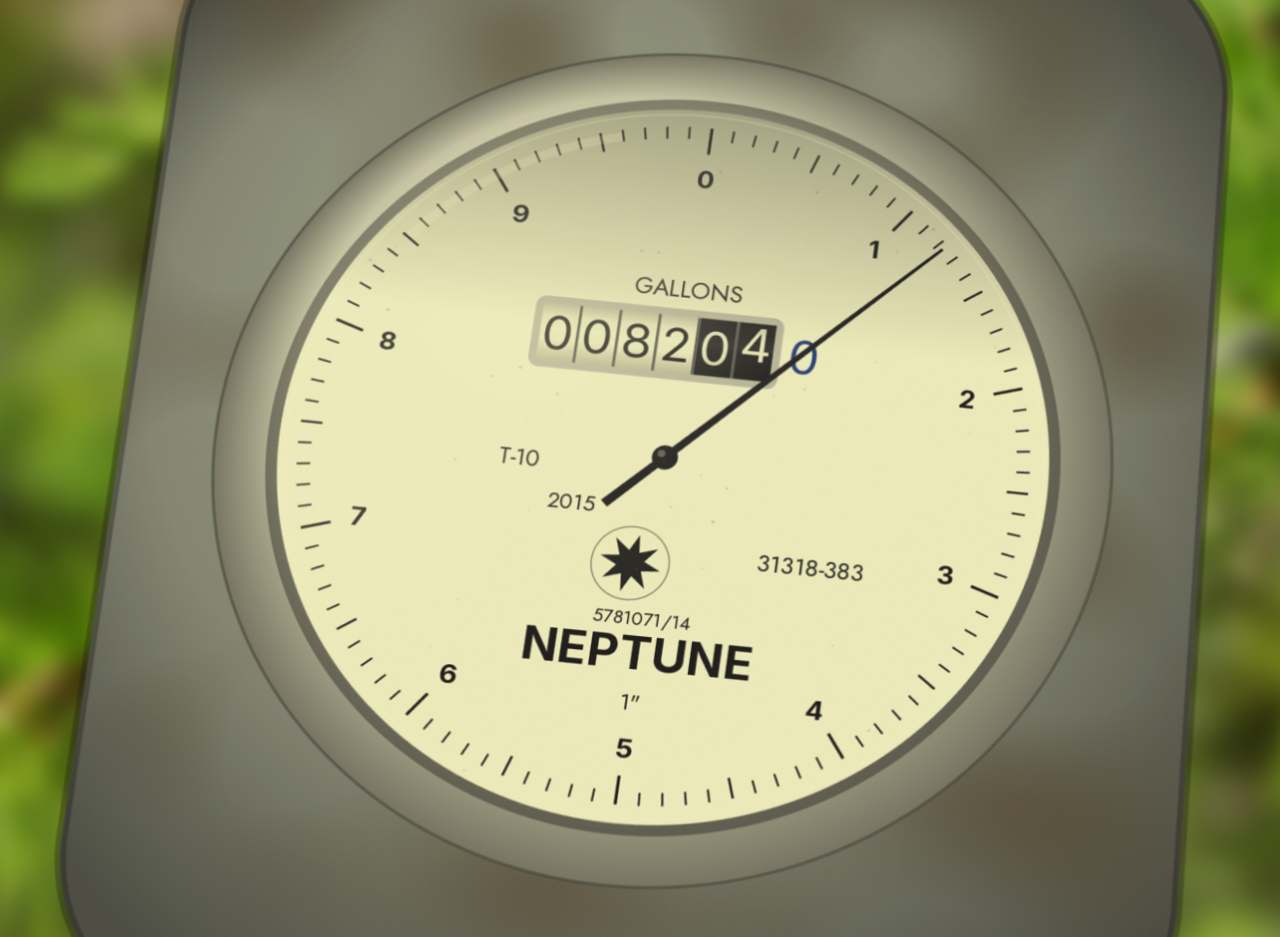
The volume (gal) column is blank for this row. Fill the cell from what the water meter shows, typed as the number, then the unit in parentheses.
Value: 82041.2 (gal)
